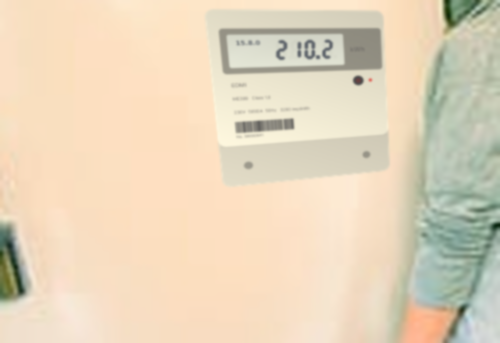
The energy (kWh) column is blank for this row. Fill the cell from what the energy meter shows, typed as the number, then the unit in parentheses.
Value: 210.2 (kWh)
